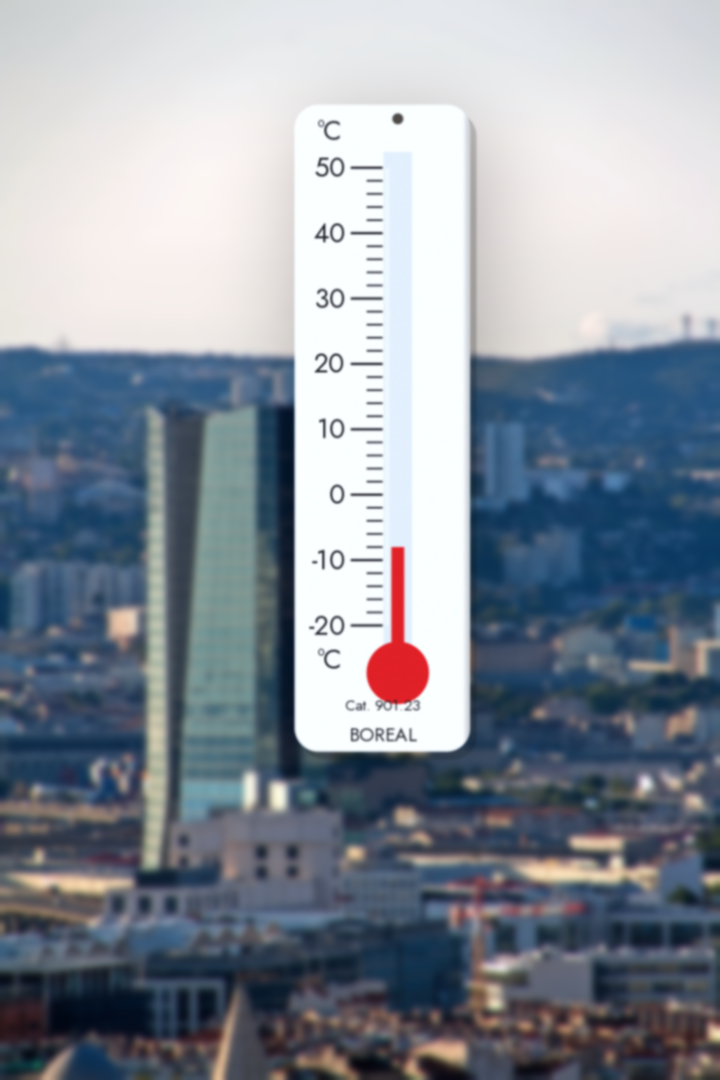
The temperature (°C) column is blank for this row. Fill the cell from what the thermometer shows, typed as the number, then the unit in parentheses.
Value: -8 (°C)
